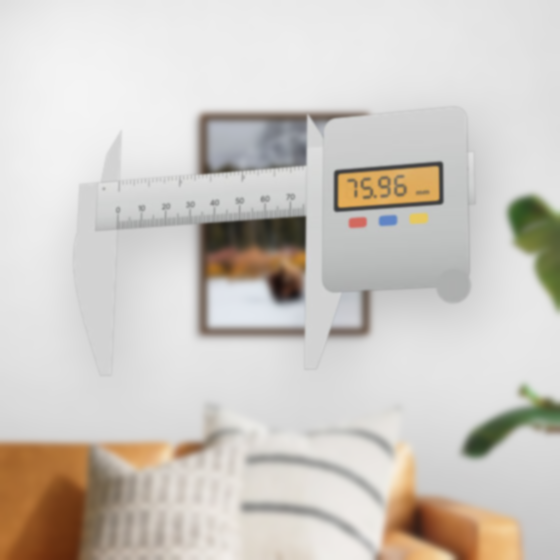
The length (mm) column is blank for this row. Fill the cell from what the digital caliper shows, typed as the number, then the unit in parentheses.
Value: 75.96 (mm)
